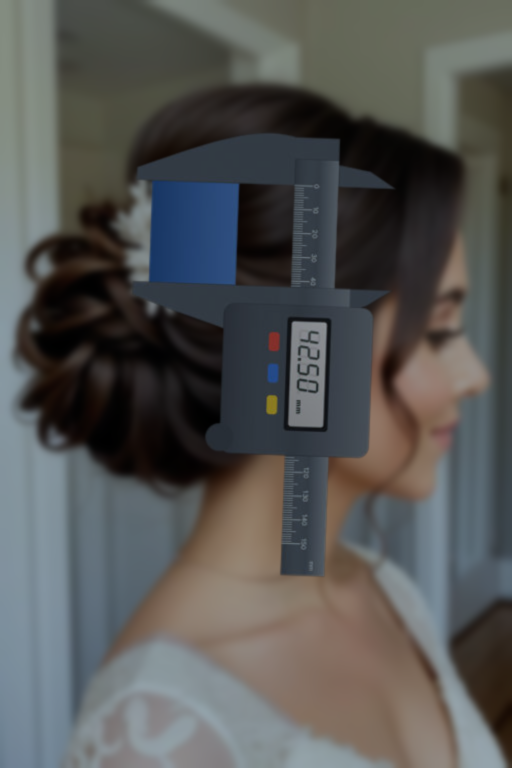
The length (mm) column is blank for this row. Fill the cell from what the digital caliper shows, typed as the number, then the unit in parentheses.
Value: 42.50 (mm)
